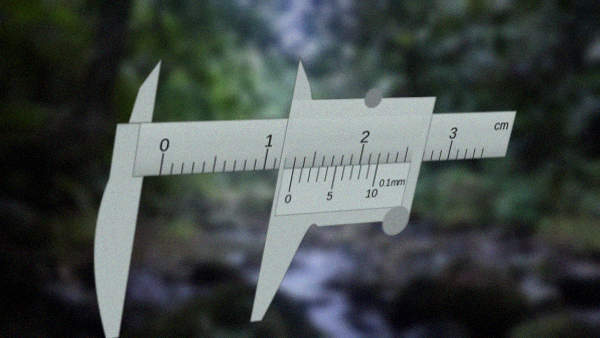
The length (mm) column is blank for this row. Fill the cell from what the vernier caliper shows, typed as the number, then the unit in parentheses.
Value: 13.0 (mm)
